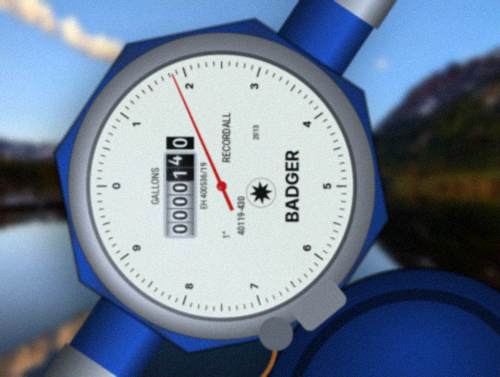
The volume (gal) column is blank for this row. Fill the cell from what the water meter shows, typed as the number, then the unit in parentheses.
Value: 141.8 (gal)
